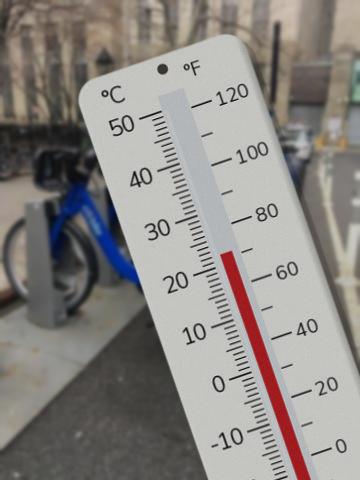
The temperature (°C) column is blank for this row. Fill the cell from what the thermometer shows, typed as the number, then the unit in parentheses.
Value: 22 (°C)
